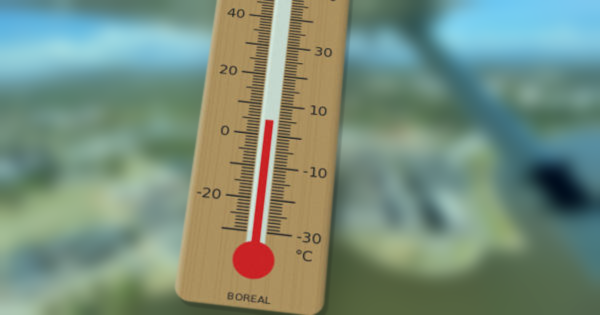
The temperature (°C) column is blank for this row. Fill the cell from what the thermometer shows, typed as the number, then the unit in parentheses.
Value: 5 (°C)
